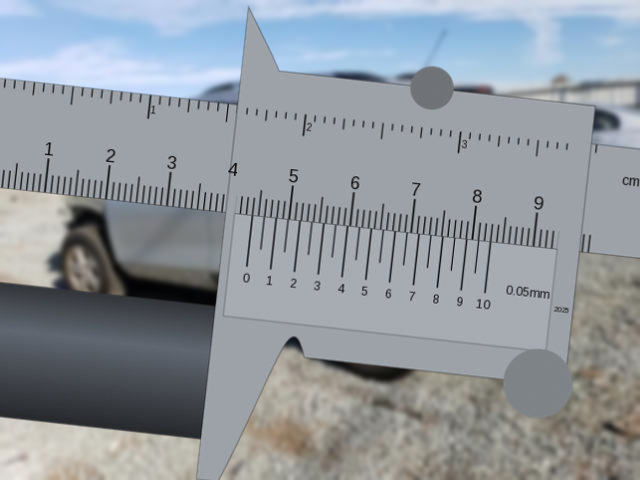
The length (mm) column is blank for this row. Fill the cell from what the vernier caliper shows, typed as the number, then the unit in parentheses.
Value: 44.0 (mm)
